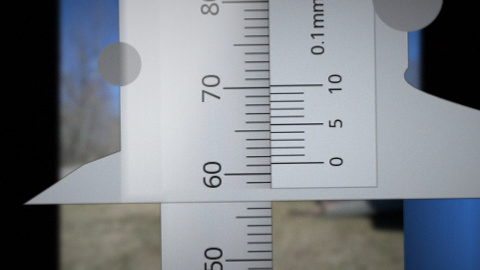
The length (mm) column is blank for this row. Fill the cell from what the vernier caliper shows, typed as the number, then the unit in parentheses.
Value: 61.2 (mm)
